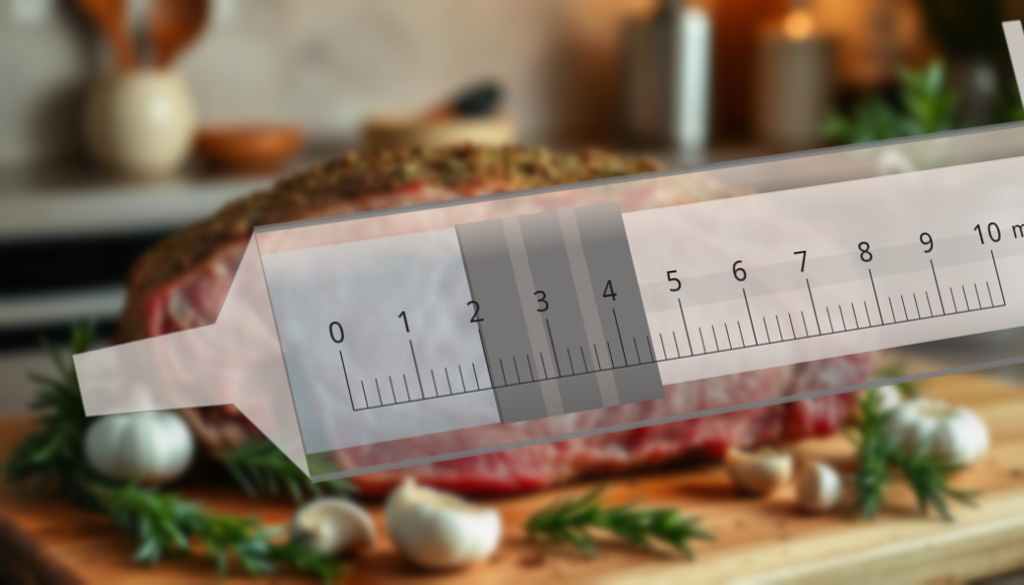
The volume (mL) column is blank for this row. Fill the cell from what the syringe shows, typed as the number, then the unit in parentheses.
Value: 2 (mL)
